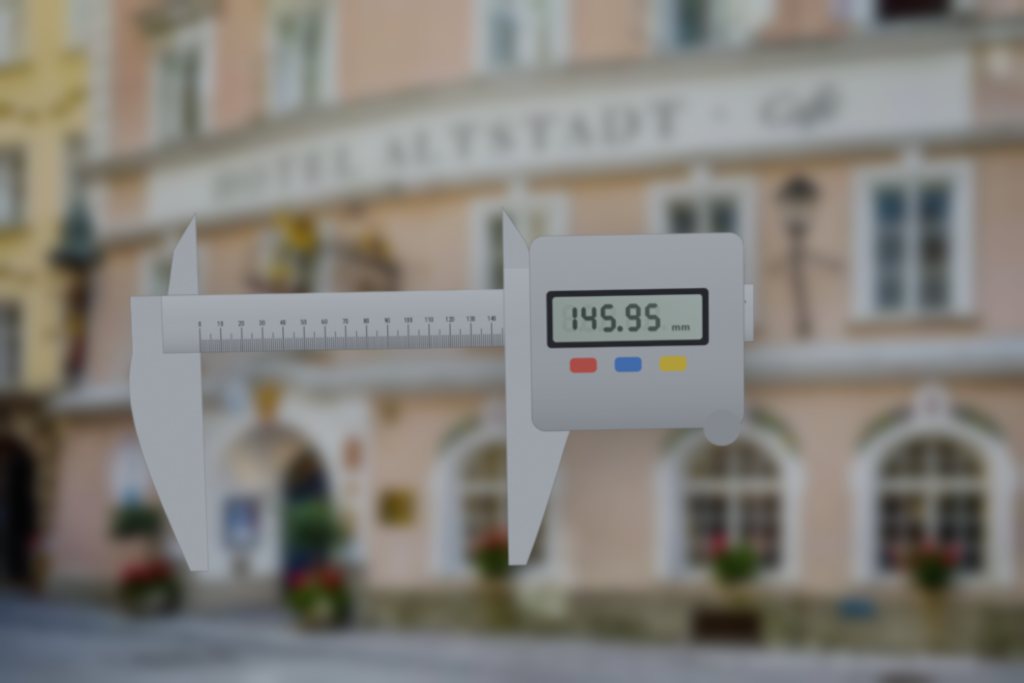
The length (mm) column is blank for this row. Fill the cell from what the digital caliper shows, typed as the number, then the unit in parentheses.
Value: 145.95 (mm)
